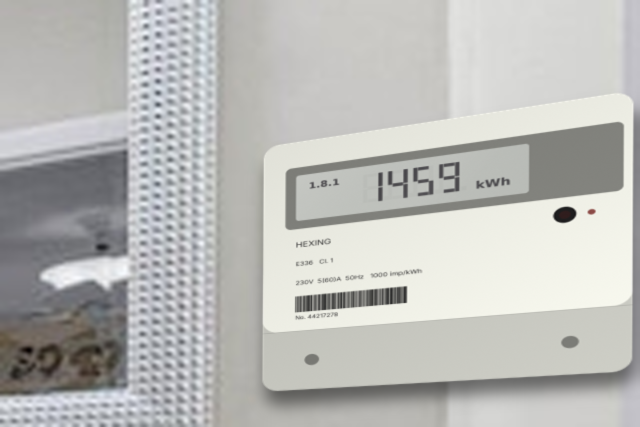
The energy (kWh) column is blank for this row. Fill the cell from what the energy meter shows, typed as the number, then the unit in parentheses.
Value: 1459 (kWh)
